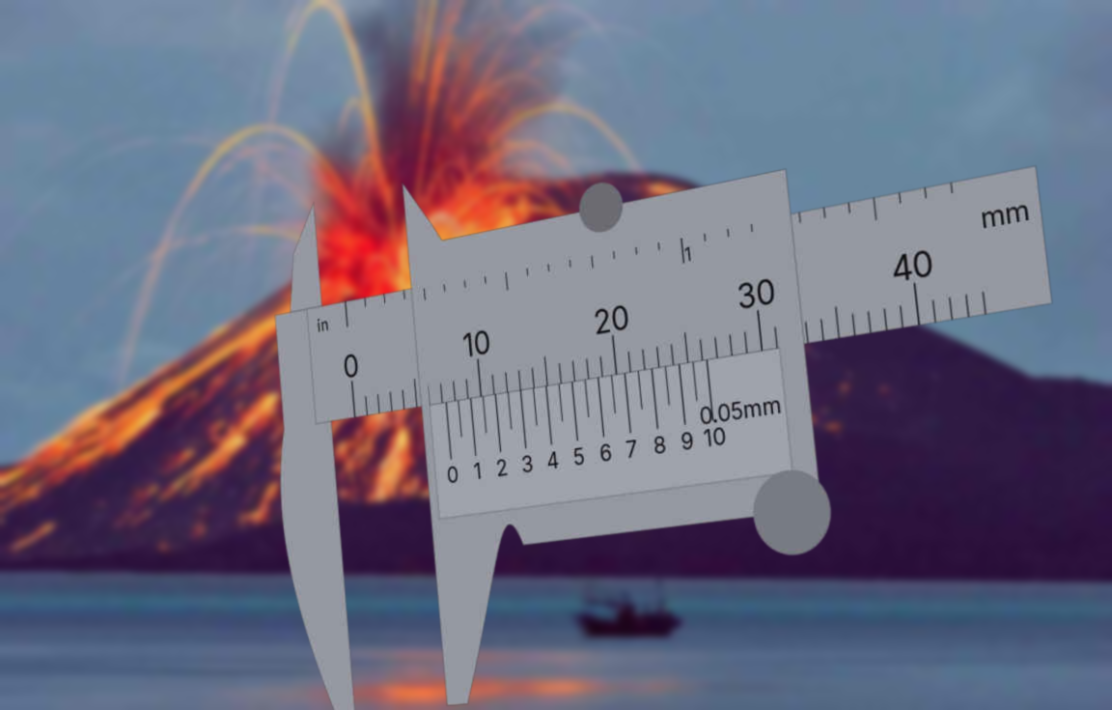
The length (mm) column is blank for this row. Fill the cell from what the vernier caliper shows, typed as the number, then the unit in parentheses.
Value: 7.3 (mm)
